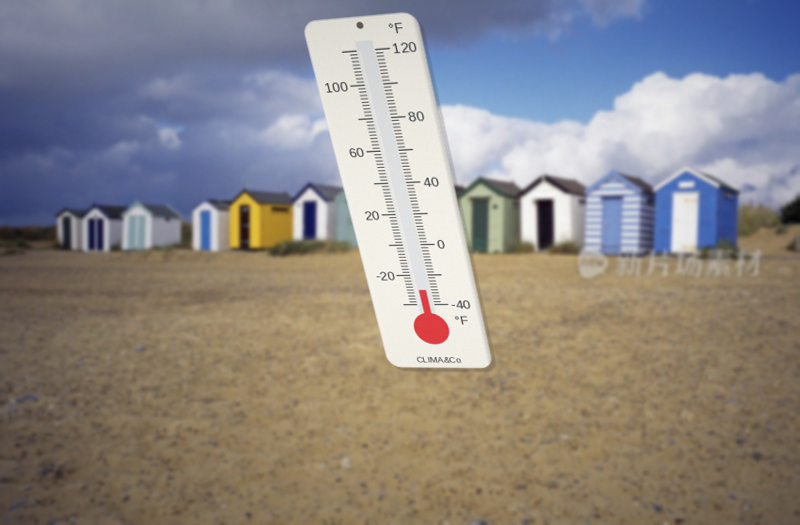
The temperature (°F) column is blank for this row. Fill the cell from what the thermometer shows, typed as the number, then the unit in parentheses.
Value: -30 (°F)
